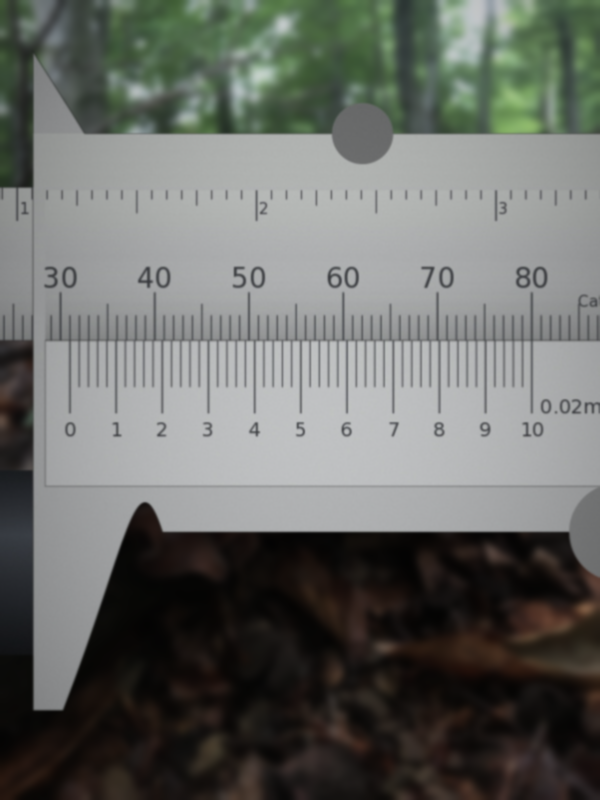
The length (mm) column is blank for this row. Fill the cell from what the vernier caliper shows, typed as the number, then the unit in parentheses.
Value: 31.0 (mm)
